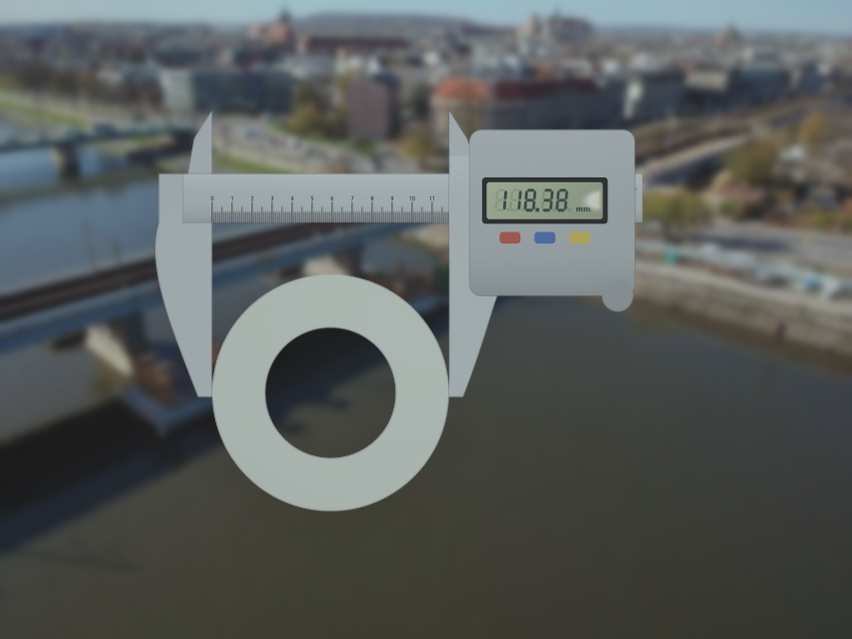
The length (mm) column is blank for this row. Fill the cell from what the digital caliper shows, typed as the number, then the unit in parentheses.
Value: 118.38 (mm)
